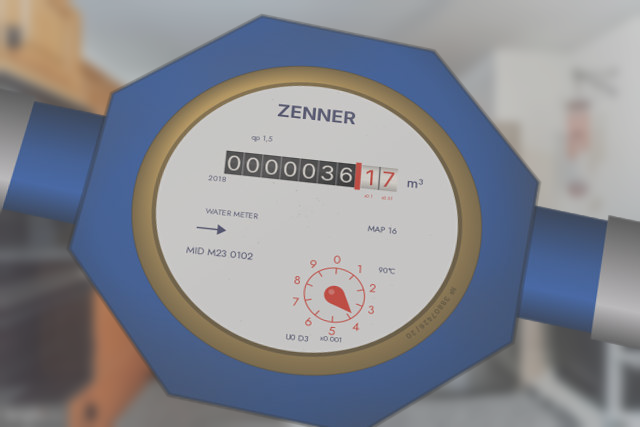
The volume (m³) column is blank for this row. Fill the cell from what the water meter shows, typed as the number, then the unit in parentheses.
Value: 36.173 (m³)
